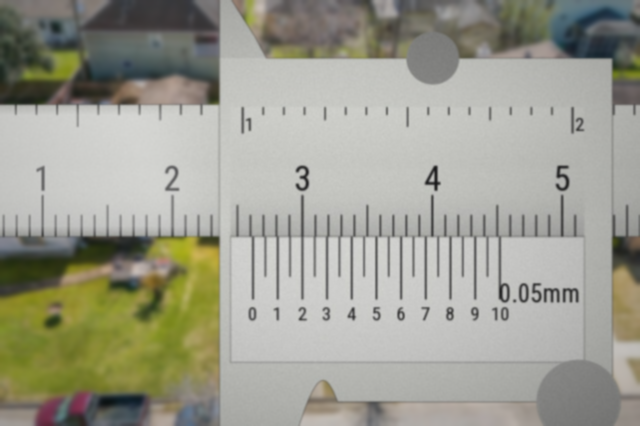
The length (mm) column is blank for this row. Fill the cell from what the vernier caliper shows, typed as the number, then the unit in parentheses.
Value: 26.2 (mm)
